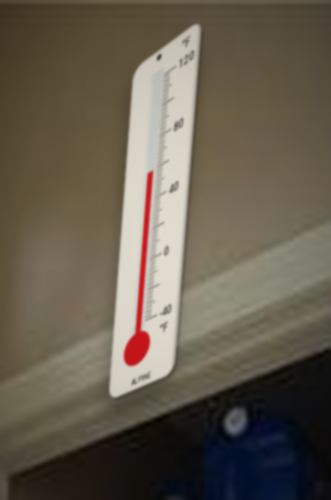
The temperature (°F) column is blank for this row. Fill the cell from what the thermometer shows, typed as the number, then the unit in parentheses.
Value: 60 (°F)
